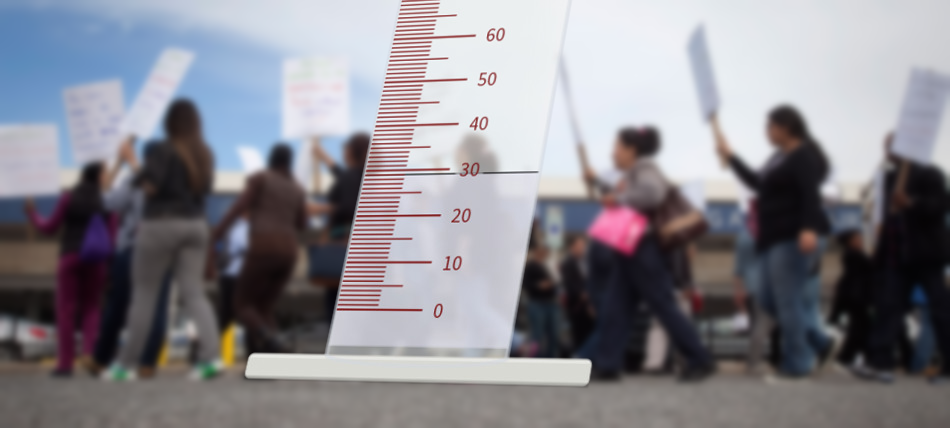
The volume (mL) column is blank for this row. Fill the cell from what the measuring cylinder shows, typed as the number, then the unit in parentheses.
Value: 29 (mL)
